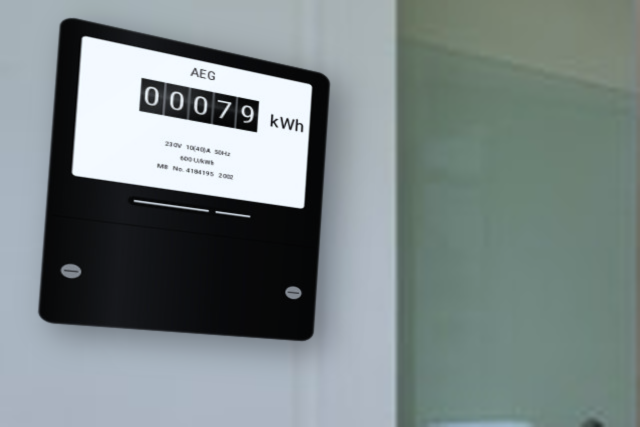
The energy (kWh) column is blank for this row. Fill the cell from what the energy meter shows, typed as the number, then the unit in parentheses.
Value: 79 (kWh)
